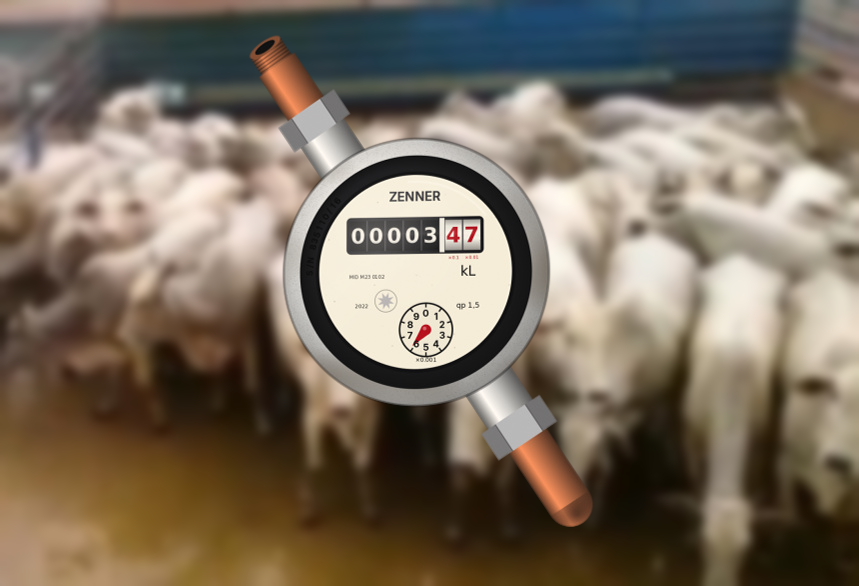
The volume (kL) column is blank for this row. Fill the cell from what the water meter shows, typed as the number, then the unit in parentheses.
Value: 3.476 (kL)
